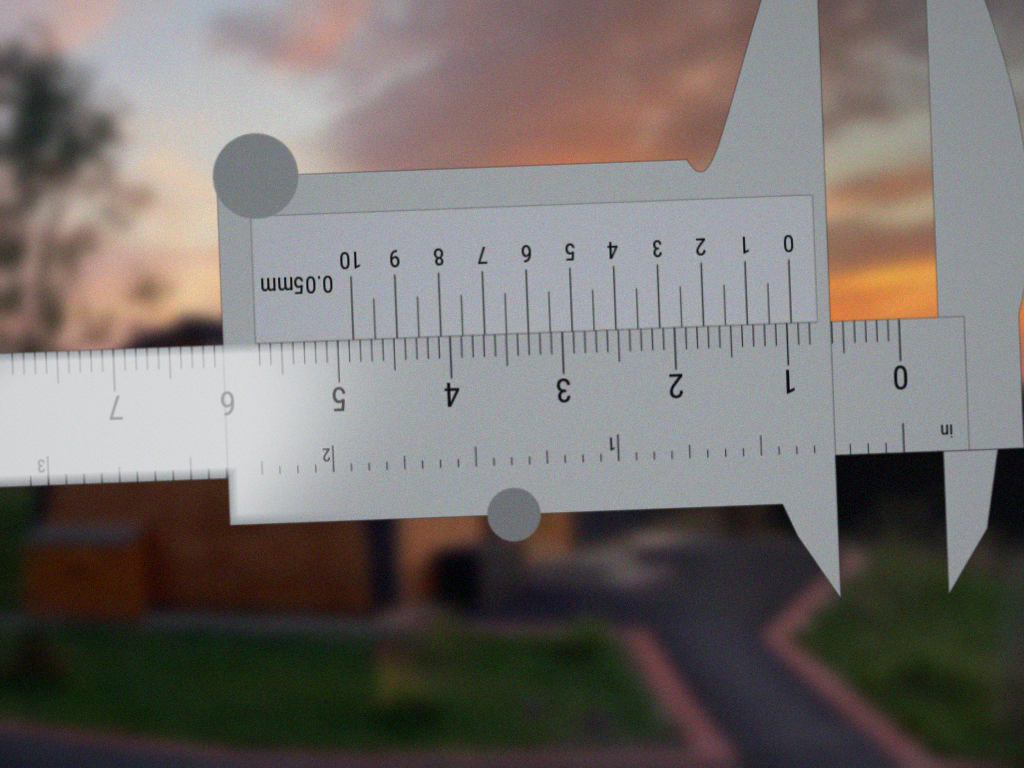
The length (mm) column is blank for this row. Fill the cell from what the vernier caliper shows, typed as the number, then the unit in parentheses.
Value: 9.6 (mm)
